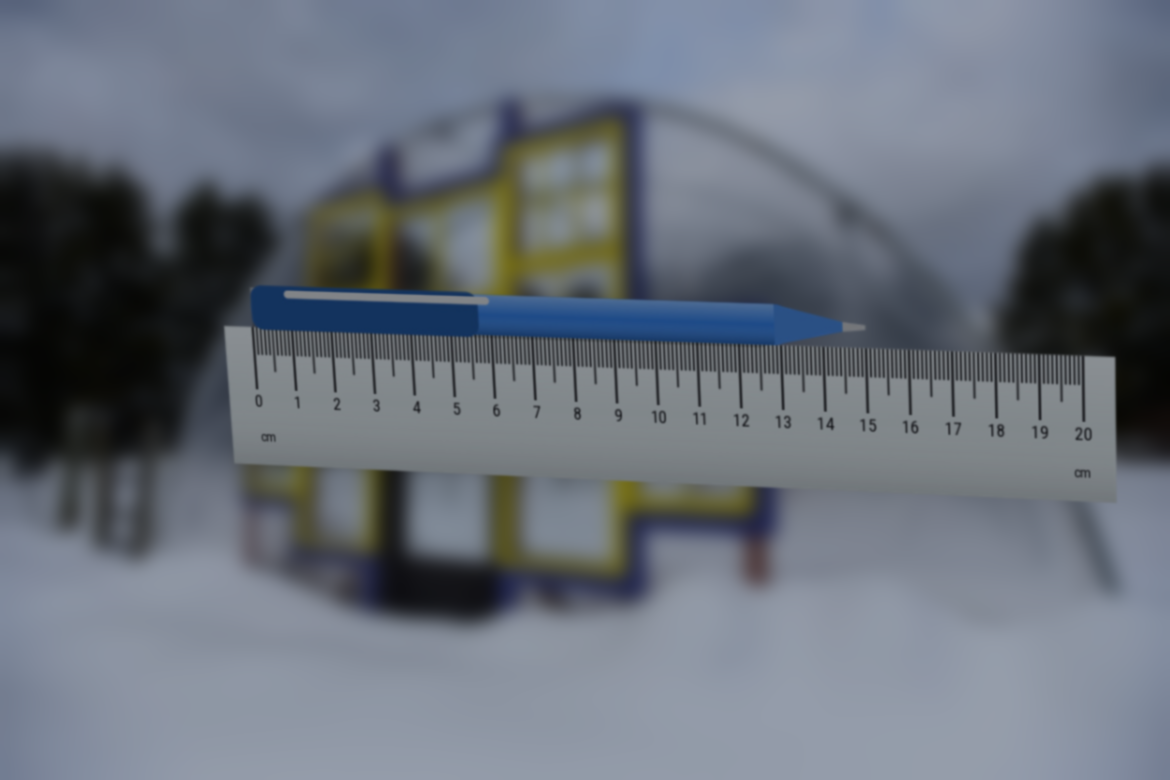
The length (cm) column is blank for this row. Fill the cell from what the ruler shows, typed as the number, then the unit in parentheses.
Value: 15 (cm)
